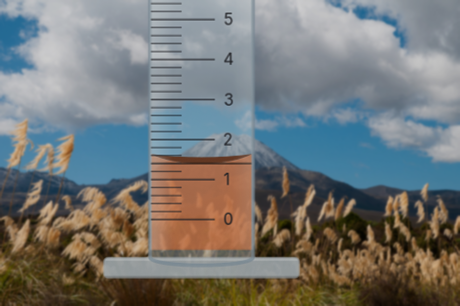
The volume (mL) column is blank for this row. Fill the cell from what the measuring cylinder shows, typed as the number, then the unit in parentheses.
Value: 1.4 (mL)
